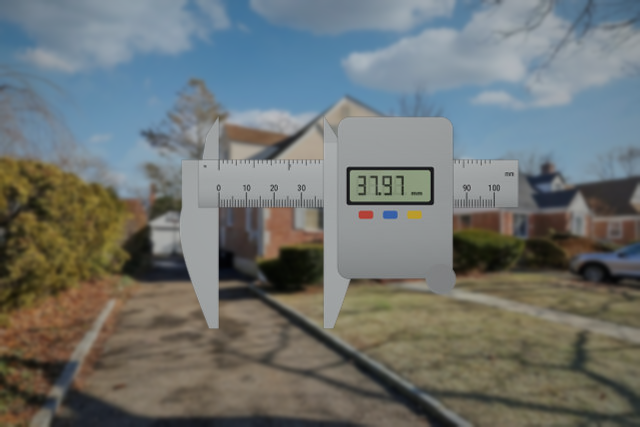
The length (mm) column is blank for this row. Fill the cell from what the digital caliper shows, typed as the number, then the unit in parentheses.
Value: 37.97 (mm)
